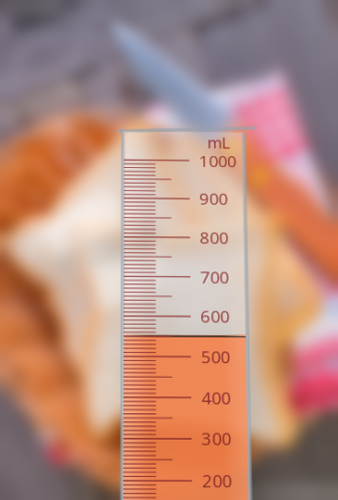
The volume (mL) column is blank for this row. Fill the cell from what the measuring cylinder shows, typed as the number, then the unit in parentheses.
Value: 550 (mL)
